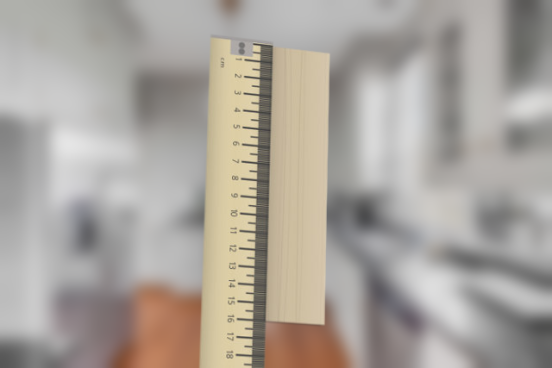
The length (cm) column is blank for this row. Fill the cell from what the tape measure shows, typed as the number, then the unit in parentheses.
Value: 16 (cm)
